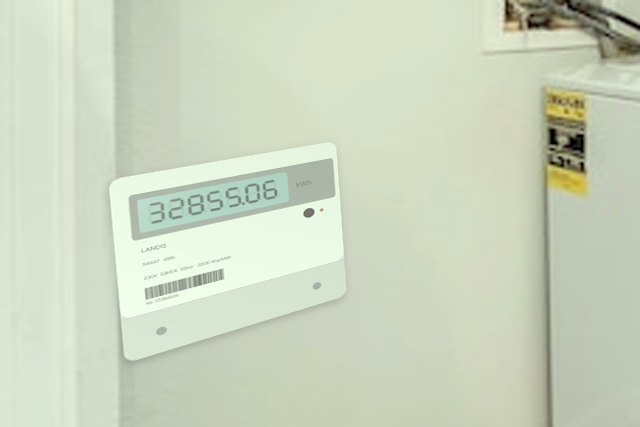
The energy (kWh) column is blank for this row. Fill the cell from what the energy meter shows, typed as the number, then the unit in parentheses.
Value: 32855.06 (kWh)
